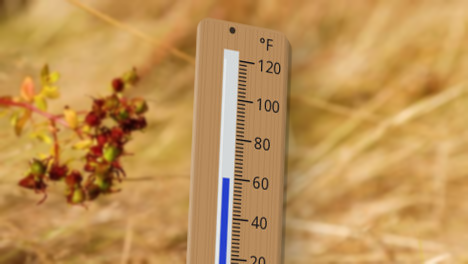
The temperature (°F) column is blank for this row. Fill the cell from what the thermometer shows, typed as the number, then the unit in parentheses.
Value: 60 (°F)
